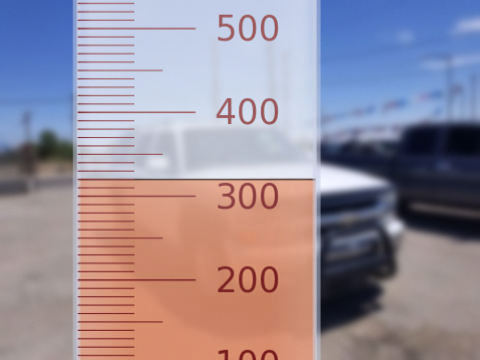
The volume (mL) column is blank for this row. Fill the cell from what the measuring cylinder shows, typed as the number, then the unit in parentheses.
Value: 320 (mL)
